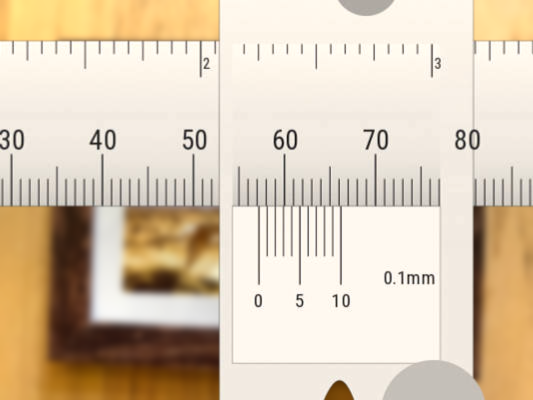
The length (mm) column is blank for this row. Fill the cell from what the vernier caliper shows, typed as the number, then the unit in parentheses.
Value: 57.2 (mm)
